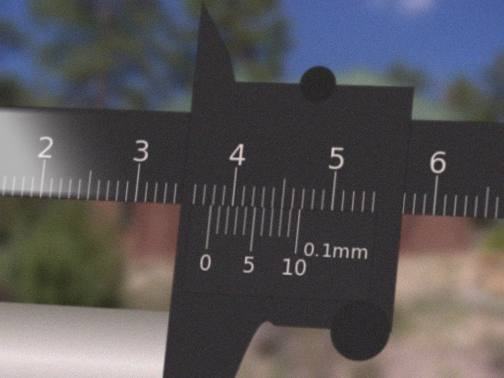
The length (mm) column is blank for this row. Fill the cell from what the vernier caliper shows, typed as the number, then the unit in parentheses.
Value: 37.8 (mm)
